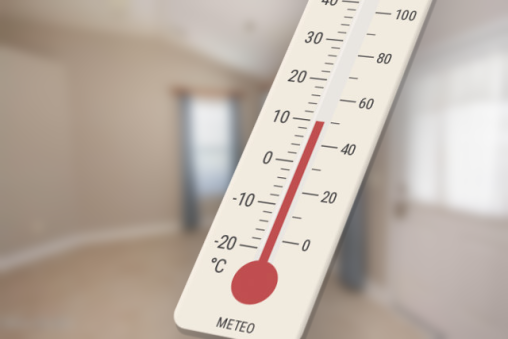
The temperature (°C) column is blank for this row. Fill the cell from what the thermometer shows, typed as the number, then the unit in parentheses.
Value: 10 (°C)
